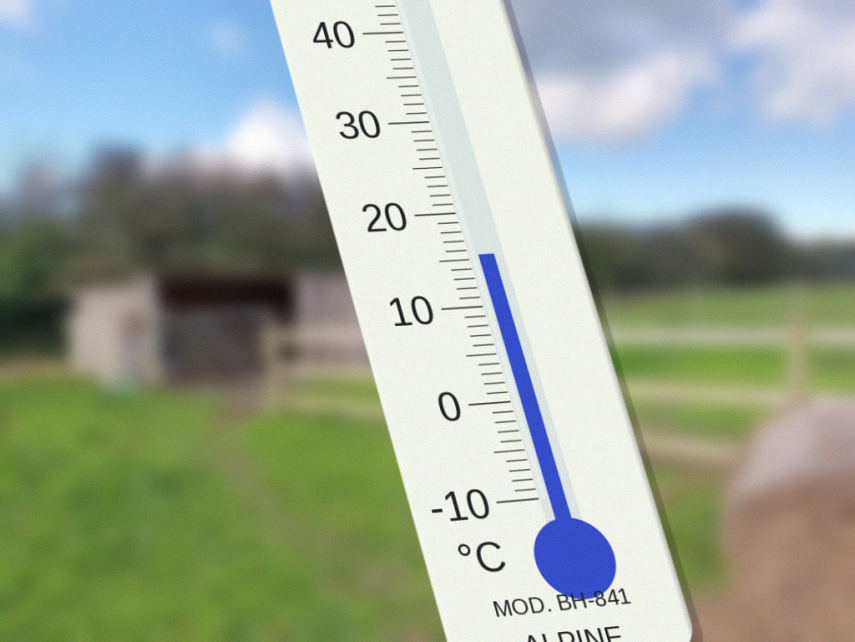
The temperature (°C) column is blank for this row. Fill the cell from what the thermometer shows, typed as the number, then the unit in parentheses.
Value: 15.5 (°C)
